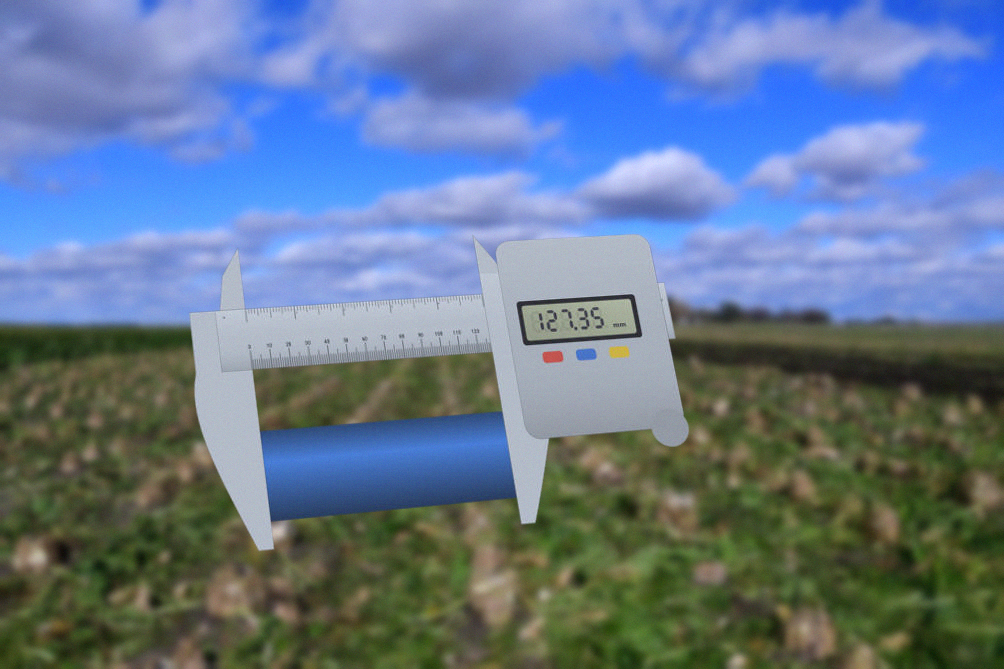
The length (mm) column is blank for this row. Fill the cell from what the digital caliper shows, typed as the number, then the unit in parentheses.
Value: 127.35 (mm)
